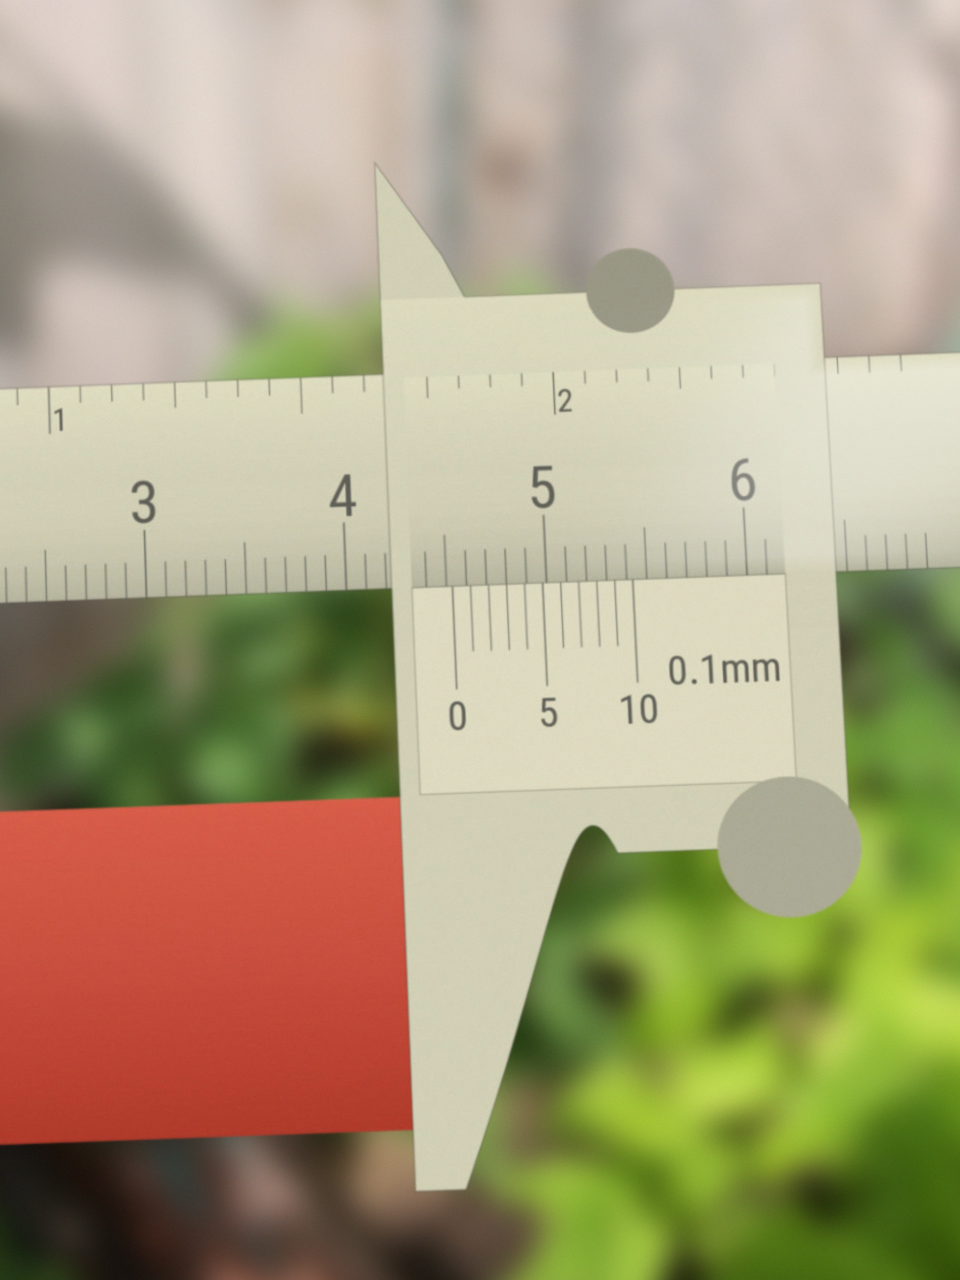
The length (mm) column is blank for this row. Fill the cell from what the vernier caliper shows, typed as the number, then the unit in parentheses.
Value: 45.3 (mm)
